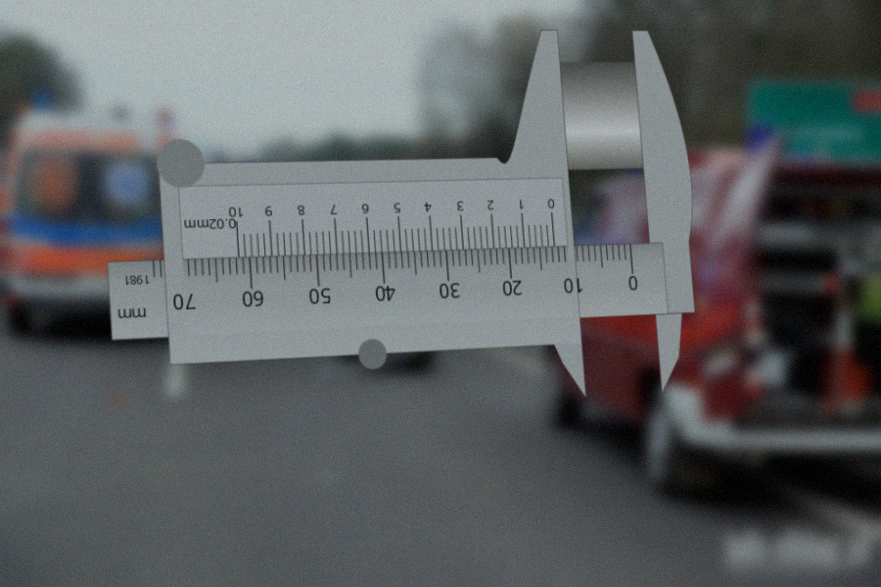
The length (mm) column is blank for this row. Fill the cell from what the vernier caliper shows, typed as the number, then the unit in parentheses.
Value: 12.6 (mm)
